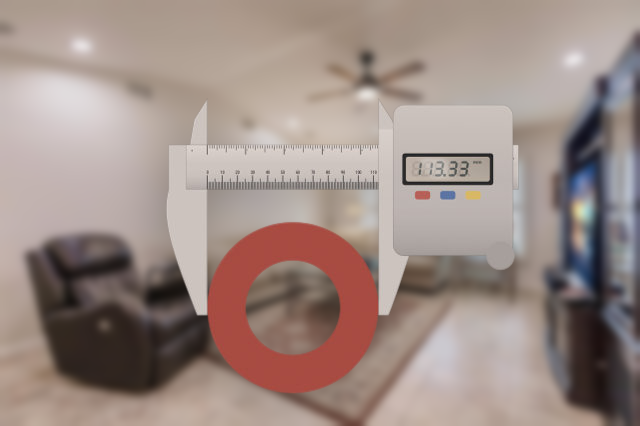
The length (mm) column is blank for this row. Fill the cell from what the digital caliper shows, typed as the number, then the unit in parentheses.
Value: 113.33 (mm)
